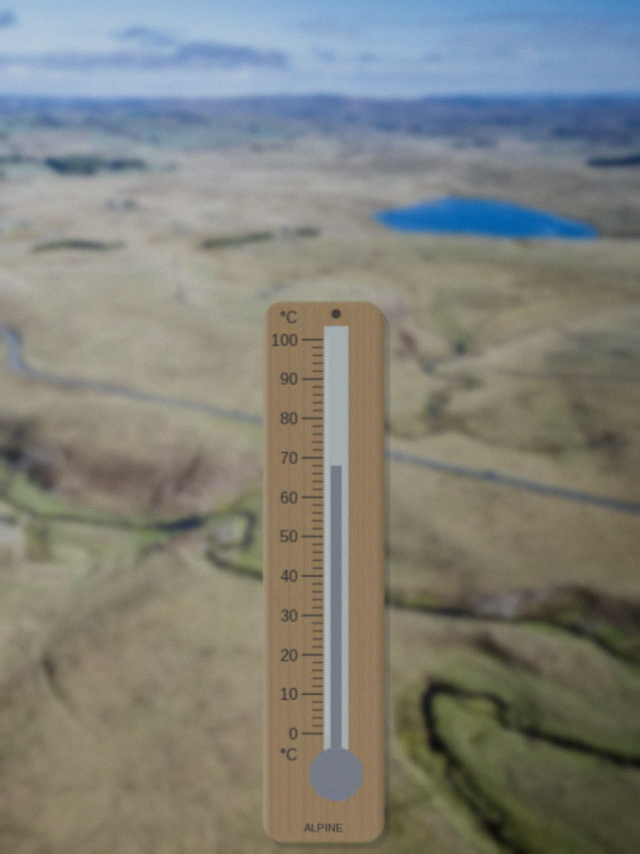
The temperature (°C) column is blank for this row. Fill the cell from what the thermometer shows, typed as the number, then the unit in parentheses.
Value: 68 (°C)
